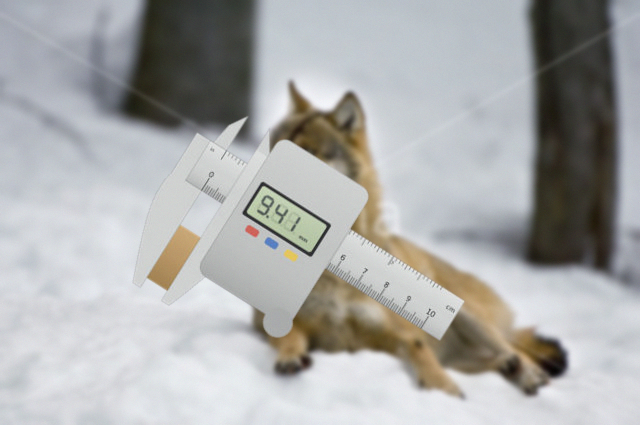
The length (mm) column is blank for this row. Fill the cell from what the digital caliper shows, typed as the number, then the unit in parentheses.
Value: 9.41 (mm)
